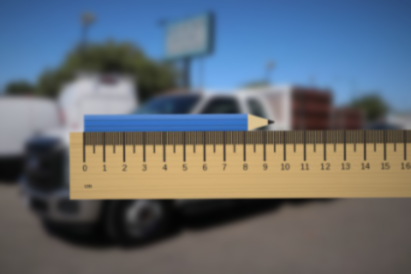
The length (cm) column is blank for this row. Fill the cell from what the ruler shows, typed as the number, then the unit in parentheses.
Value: 9.5 (cm)
